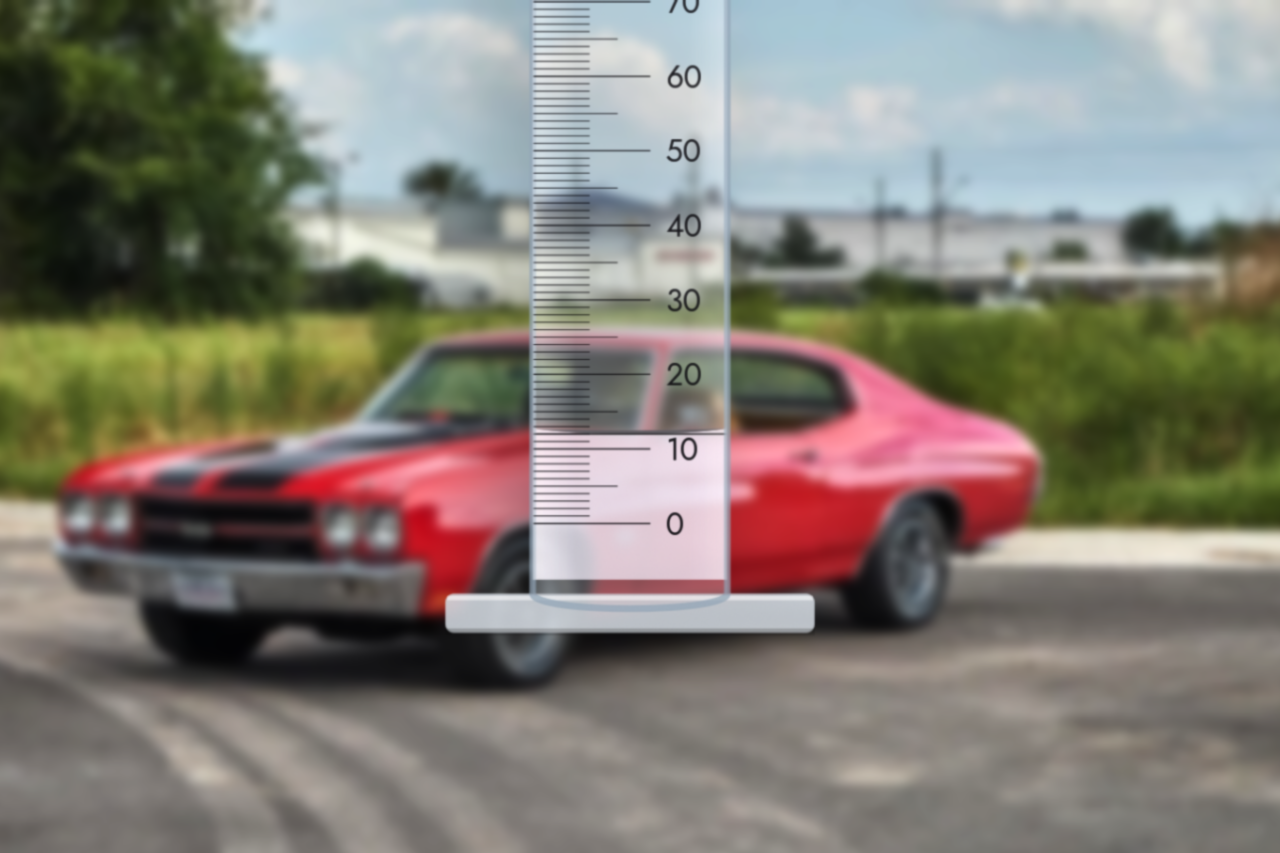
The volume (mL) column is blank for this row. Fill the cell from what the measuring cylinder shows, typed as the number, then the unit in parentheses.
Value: 12 (mL)
